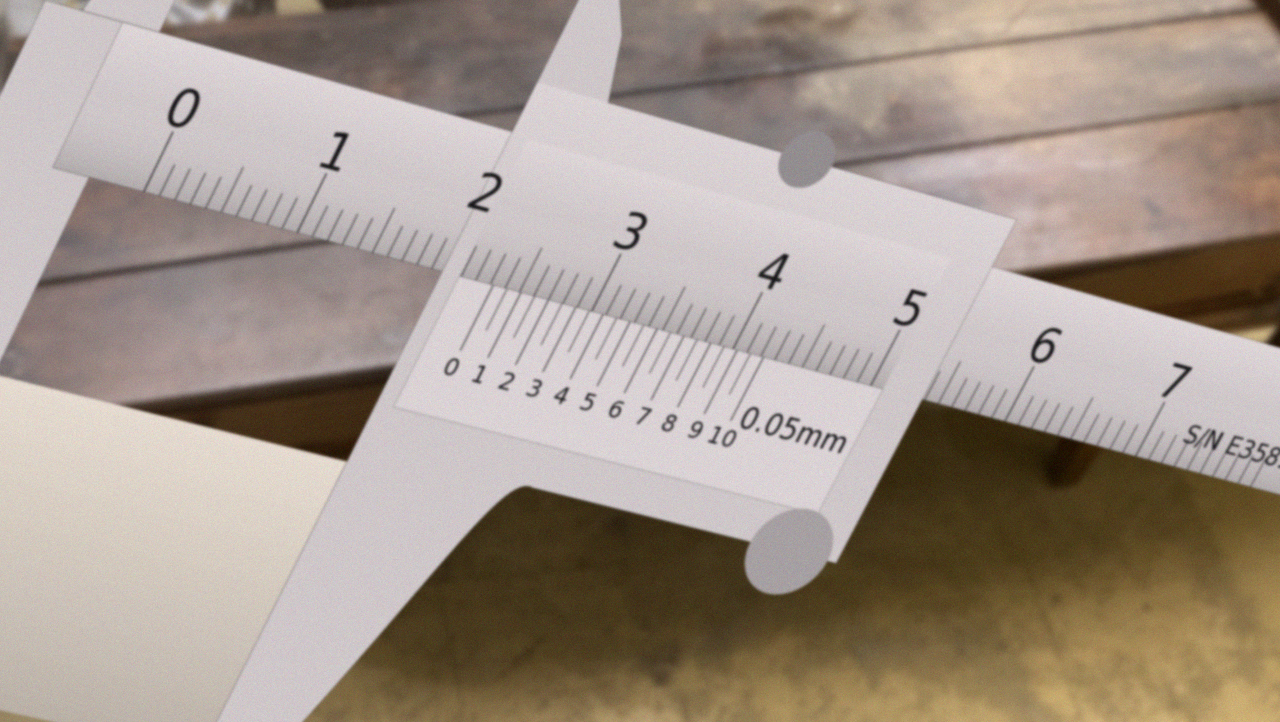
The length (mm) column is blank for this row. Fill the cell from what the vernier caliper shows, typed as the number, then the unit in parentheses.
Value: 23.2 (mm)
